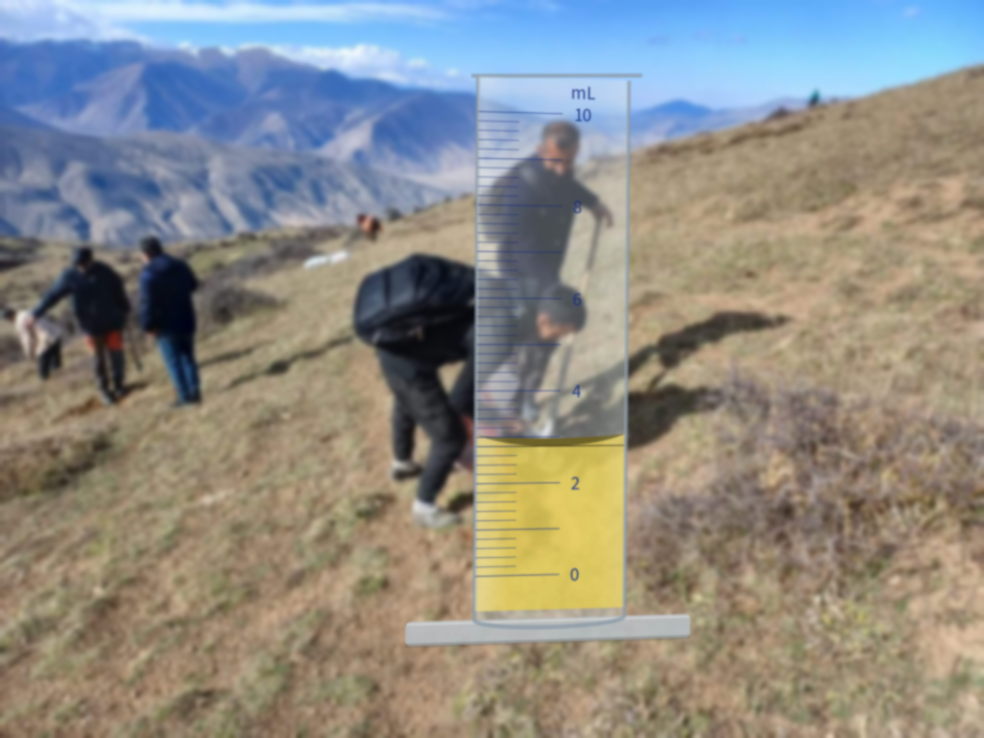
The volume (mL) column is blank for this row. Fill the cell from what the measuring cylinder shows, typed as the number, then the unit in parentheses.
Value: 2.8 (mL)
